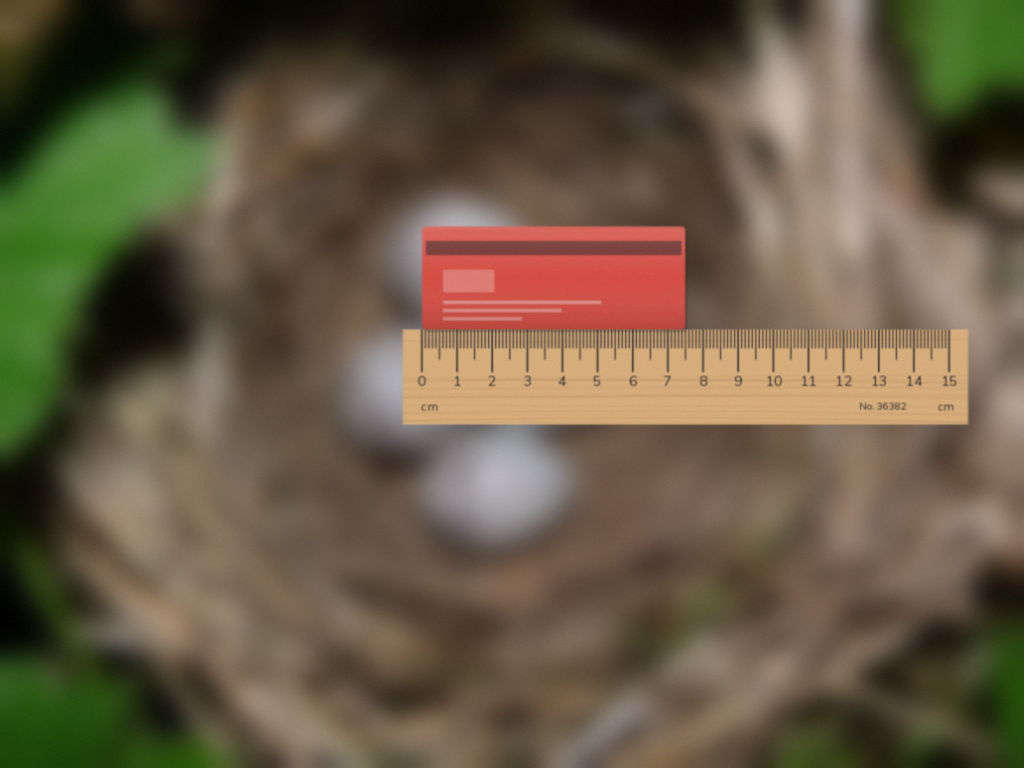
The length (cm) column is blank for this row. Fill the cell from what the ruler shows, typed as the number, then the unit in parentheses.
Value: 7.5 (cm)
